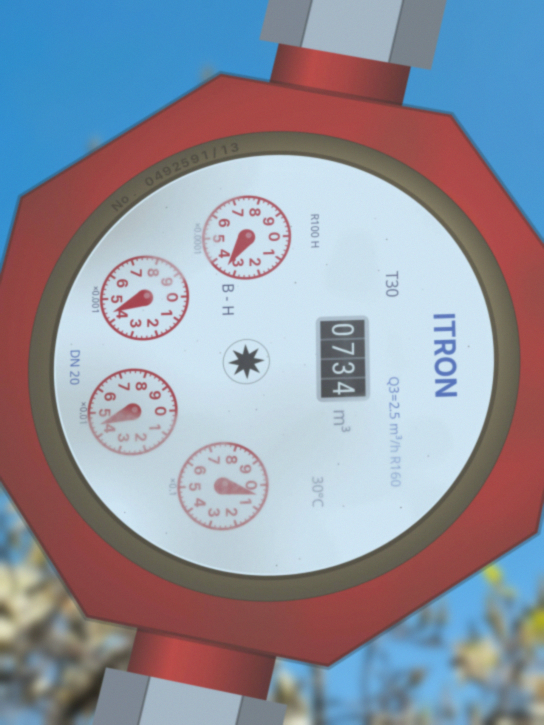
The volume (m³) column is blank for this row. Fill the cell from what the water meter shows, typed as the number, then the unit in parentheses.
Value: 734.0443 (m³)
